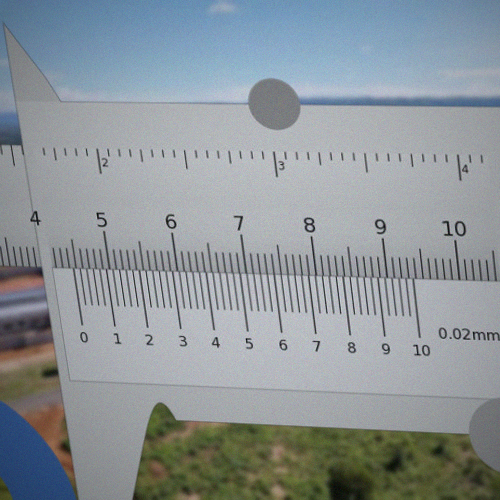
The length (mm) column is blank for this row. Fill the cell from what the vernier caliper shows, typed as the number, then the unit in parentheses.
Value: 44.6 (mm)
